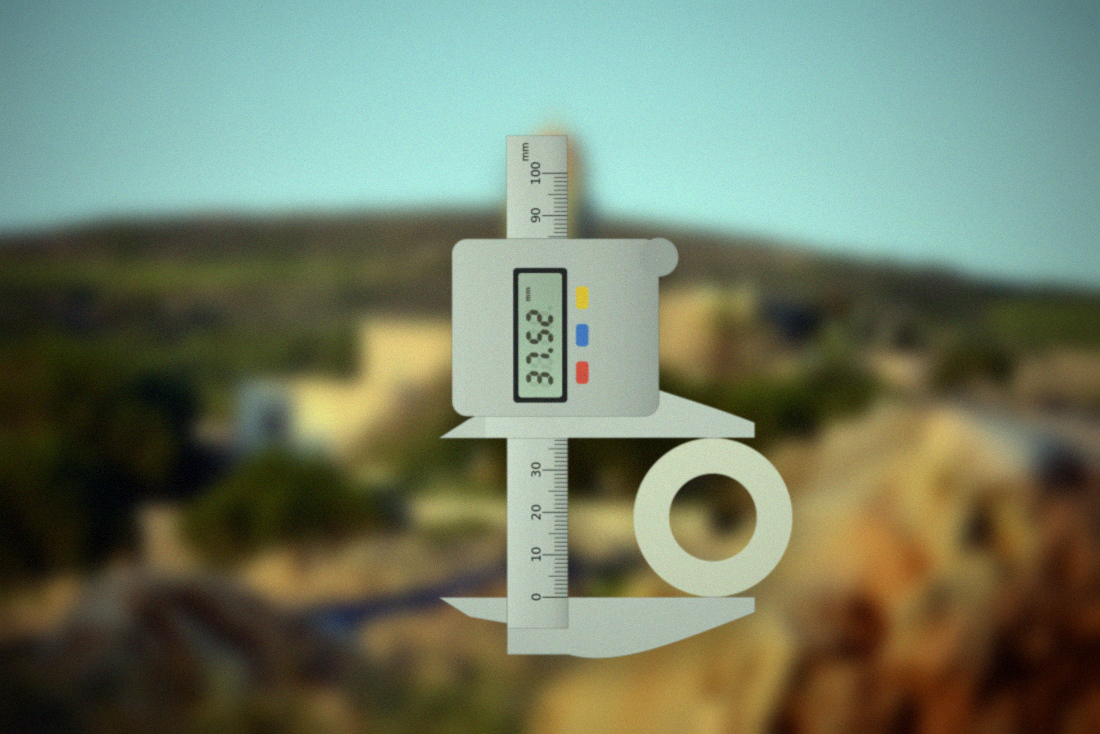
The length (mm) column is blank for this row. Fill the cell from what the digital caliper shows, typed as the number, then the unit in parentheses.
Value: 37.52 (mm)
